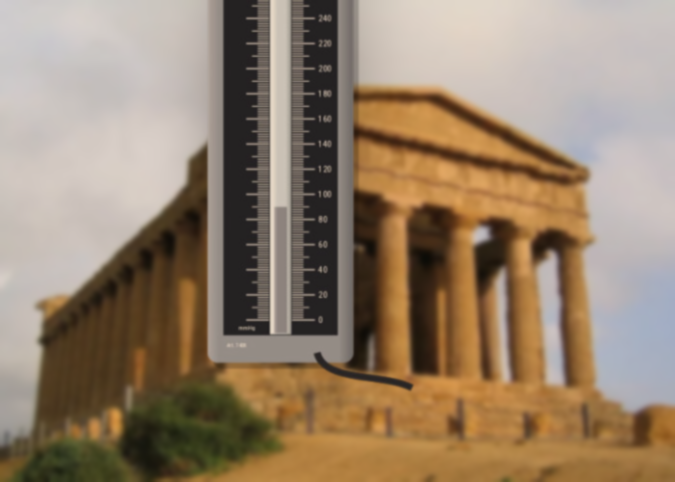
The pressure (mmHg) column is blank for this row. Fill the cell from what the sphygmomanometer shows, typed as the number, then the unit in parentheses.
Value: 90 (mmHg)
